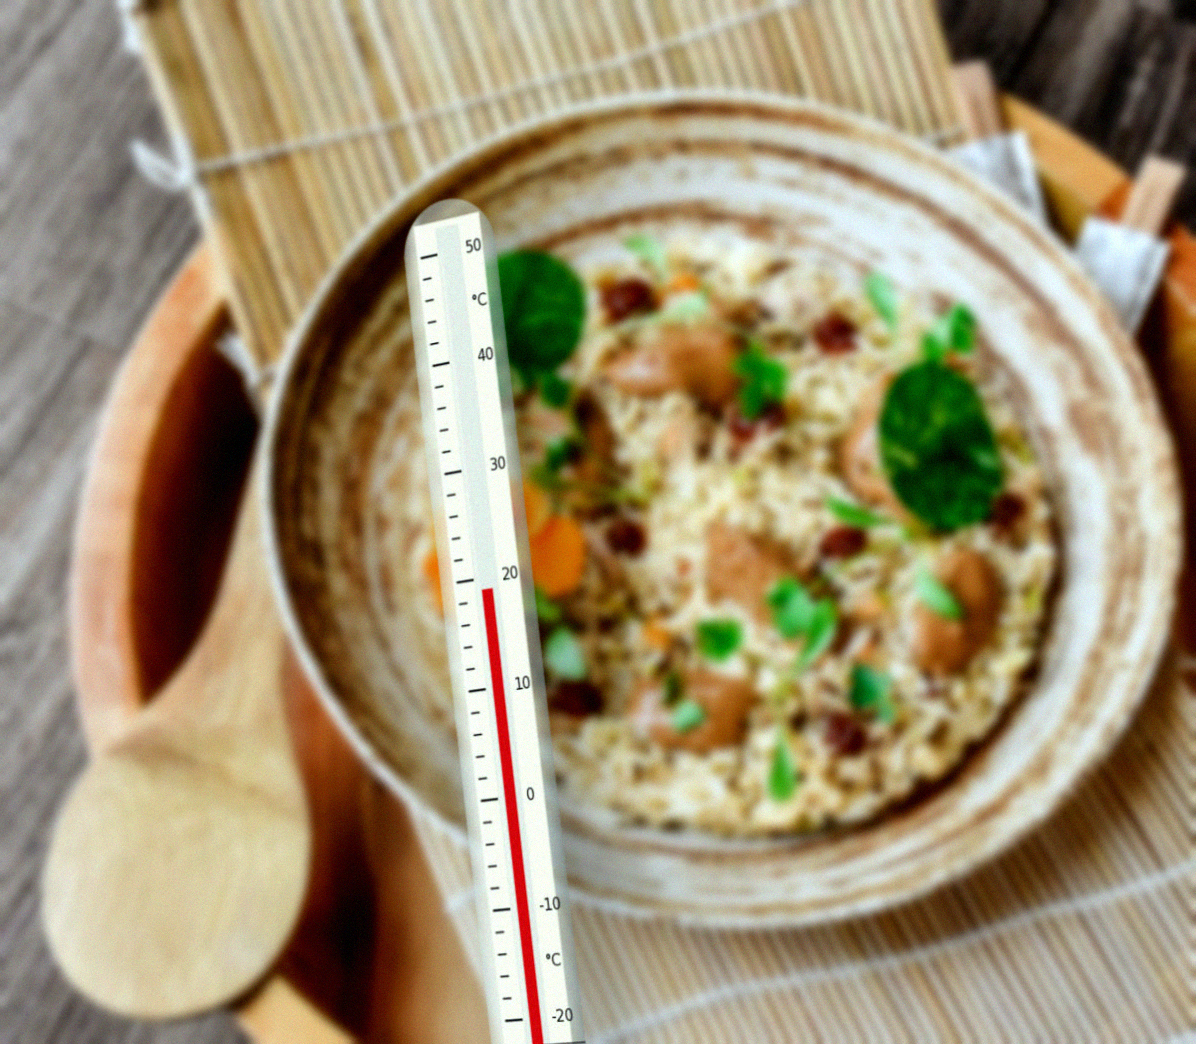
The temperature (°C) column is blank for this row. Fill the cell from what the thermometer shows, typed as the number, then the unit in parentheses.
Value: 19 (°C)
